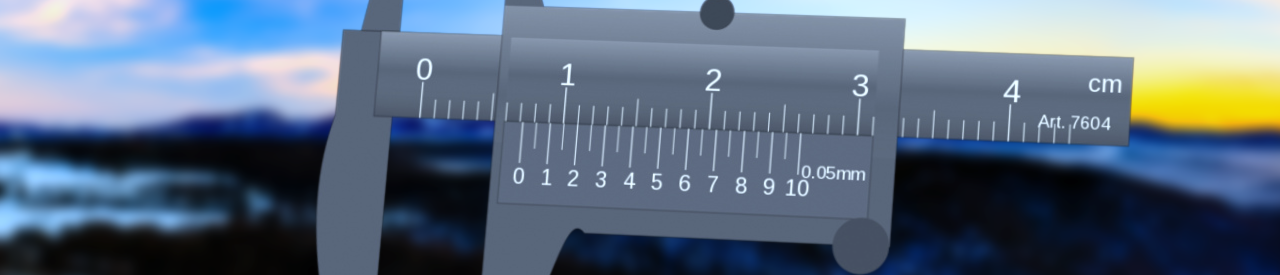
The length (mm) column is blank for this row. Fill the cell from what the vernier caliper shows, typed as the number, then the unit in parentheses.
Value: 7.2 (mm)
